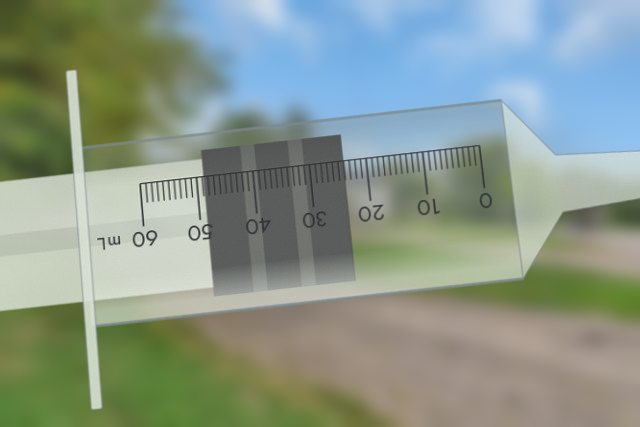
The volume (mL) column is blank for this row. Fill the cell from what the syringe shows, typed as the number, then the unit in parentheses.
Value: 24 (mL)
